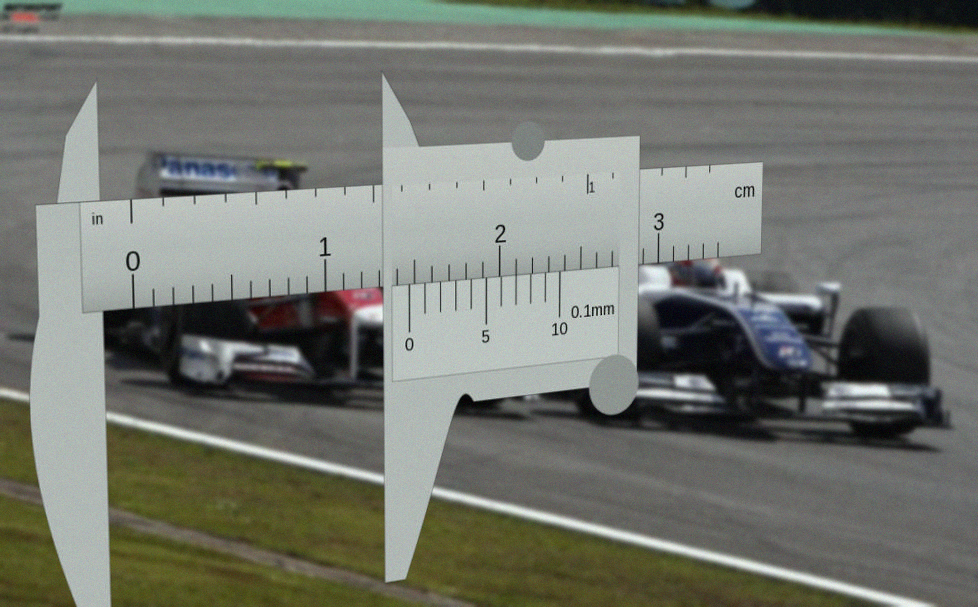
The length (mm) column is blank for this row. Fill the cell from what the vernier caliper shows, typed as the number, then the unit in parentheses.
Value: 14.7 (mm)
